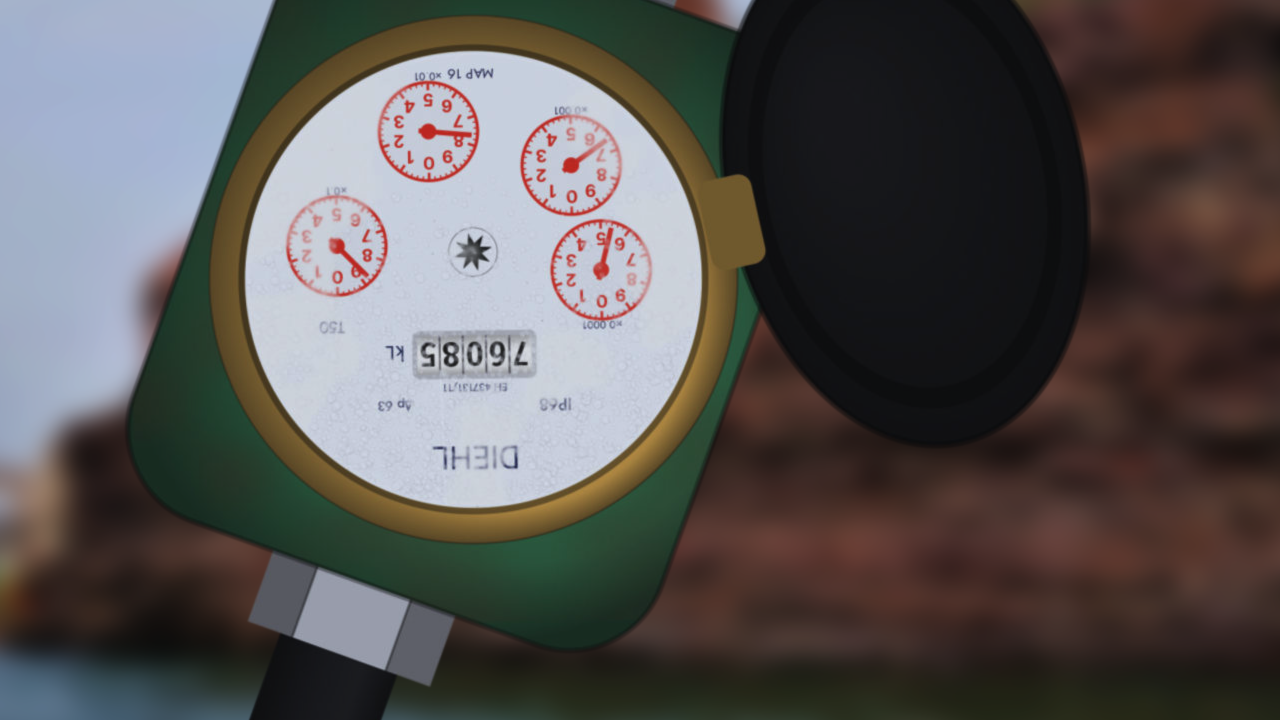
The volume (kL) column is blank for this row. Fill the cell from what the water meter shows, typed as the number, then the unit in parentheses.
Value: 76085.8765 (kL)
